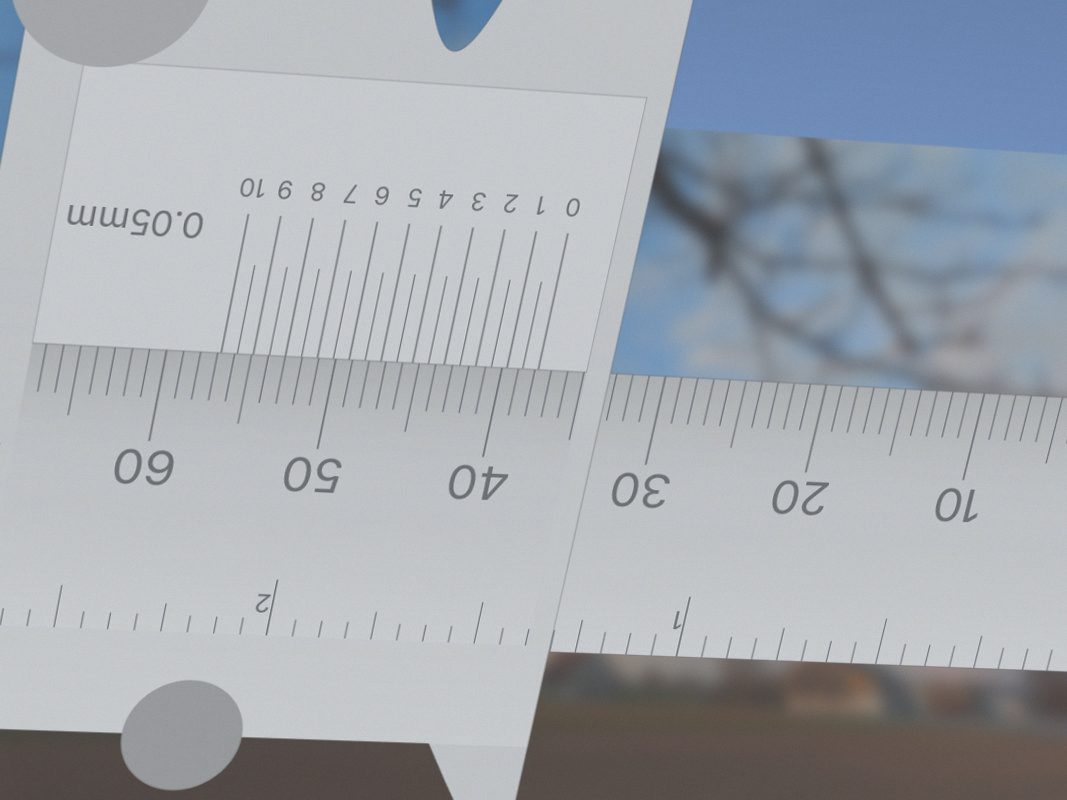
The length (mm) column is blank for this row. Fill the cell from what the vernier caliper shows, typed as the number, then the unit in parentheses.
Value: 37.8 (mm)
